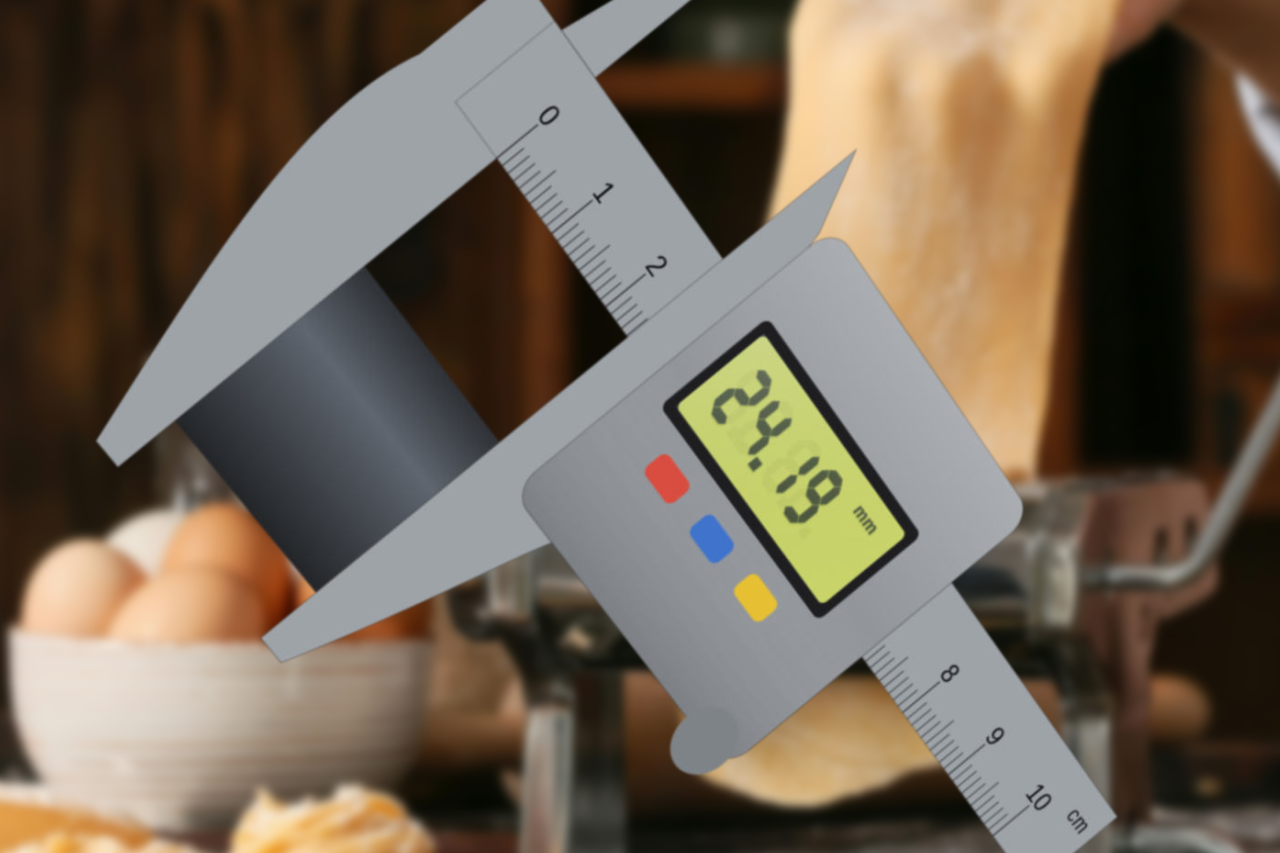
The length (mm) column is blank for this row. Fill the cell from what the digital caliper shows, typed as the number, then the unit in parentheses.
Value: 24.19 (mm)
